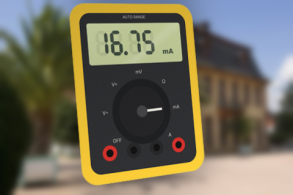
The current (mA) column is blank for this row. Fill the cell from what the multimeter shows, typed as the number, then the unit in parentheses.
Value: 16.75 (mA)
